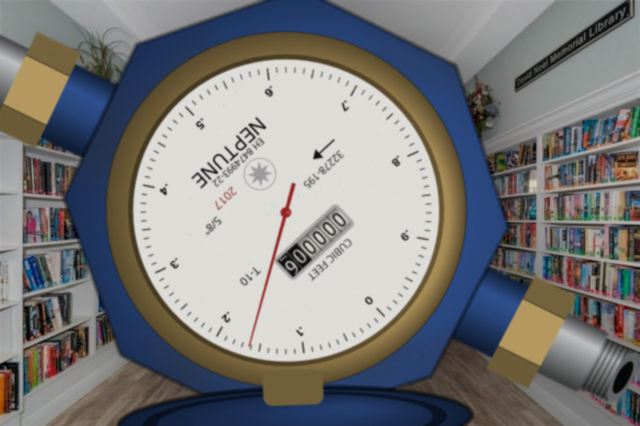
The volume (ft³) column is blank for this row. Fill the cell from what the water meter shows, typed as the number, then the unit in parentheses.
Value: 6.16 (ft³)
